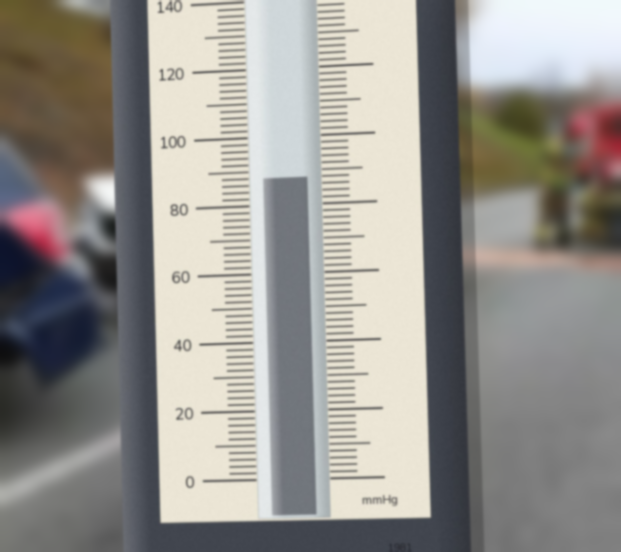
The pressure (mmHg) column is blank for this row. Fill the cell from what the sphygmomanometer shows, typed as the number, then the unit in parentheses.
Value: 88 (mmHg)
